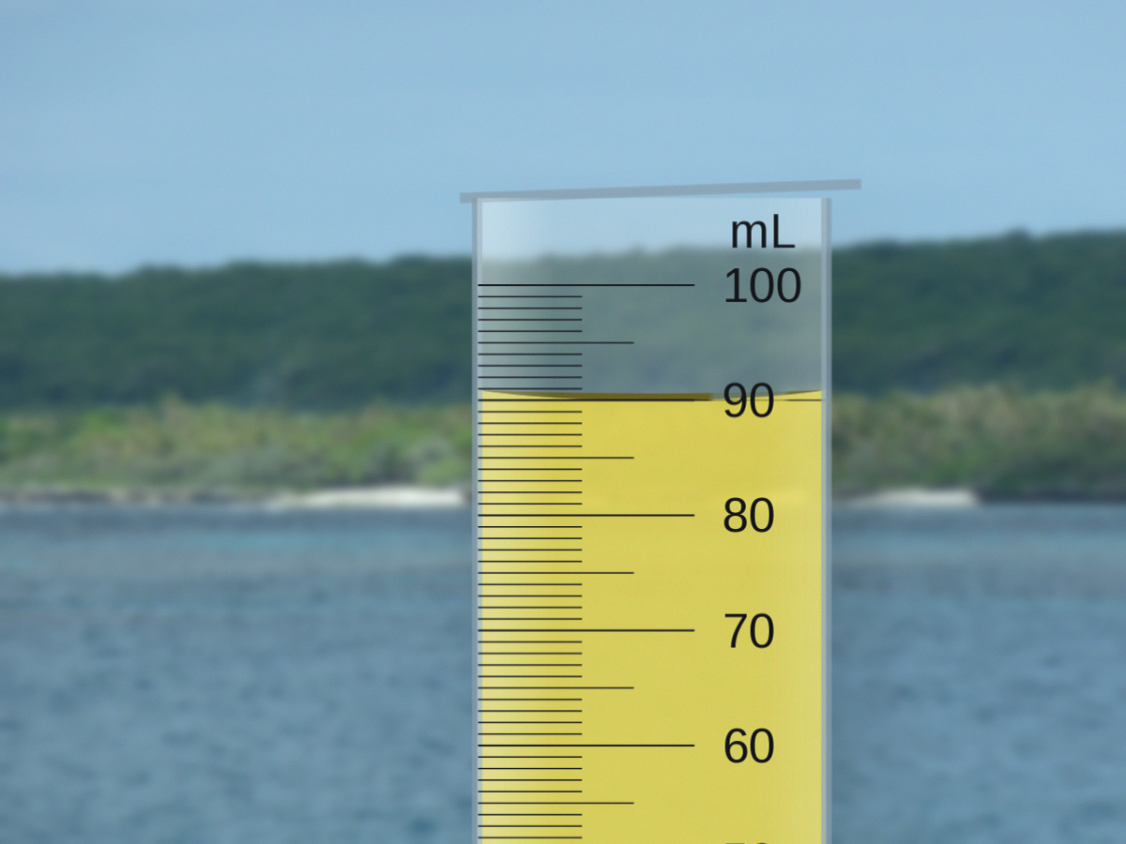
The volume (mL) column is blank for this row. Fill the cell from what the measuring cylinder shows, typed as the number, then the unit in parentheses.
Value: 90 (mL)
